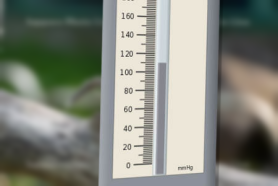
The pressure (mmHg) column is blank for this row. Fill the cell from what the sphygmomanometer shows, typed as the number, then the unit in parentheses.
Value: 110 (mmHg)
